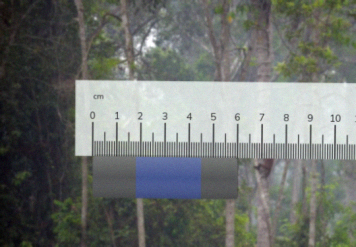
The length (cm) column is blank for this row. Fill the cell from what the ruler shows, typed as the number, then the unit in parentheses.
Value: 6 (cm)
